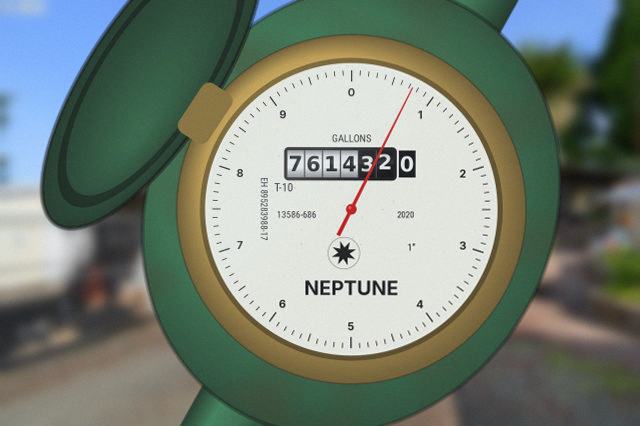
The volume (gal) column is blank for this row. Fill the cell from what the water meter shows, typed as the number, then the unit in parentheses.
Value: 7614320.7 (gal)
